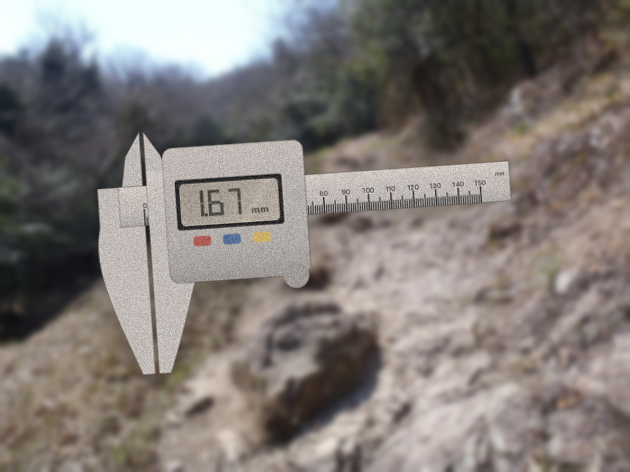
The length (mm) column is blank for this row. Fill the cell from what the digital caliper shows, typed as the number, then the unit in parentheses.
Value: 1.67 (mm)
